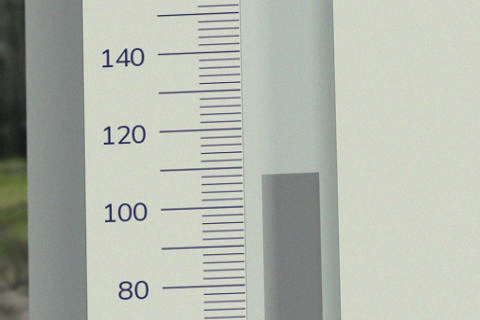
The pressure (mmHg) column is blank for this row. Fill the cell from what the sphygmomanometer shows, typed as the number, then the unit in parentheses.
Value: 108 (mmHg)
